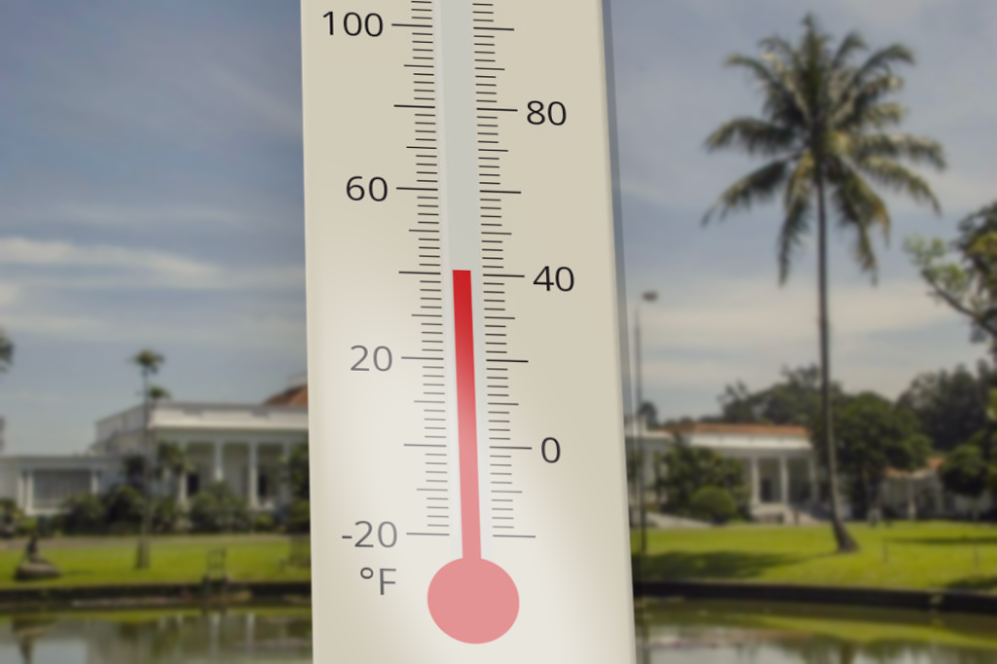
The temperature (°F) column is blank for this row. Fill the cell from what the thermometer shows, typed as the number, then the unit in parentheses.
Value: 41 (°F)
